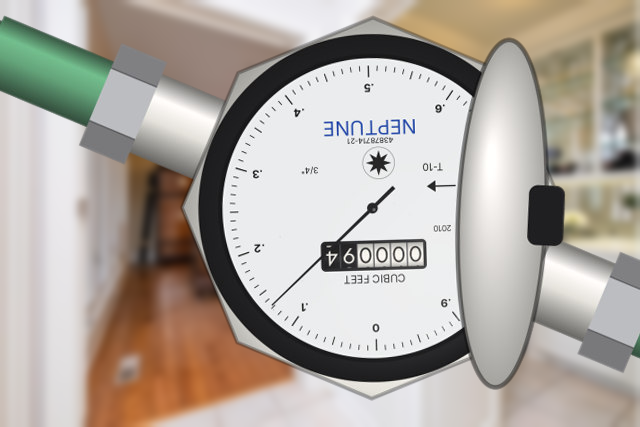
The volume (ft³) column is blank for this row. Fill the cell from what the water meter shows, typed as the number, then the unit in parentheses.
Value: 94.13 (ft³)
